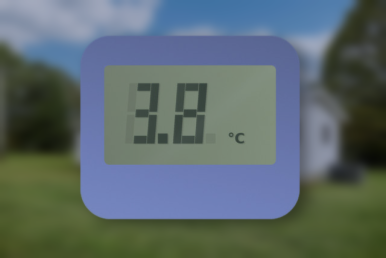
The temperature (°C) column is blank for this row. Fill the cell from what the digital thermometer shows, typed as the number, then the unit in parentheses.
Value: 3.8 (°C)
